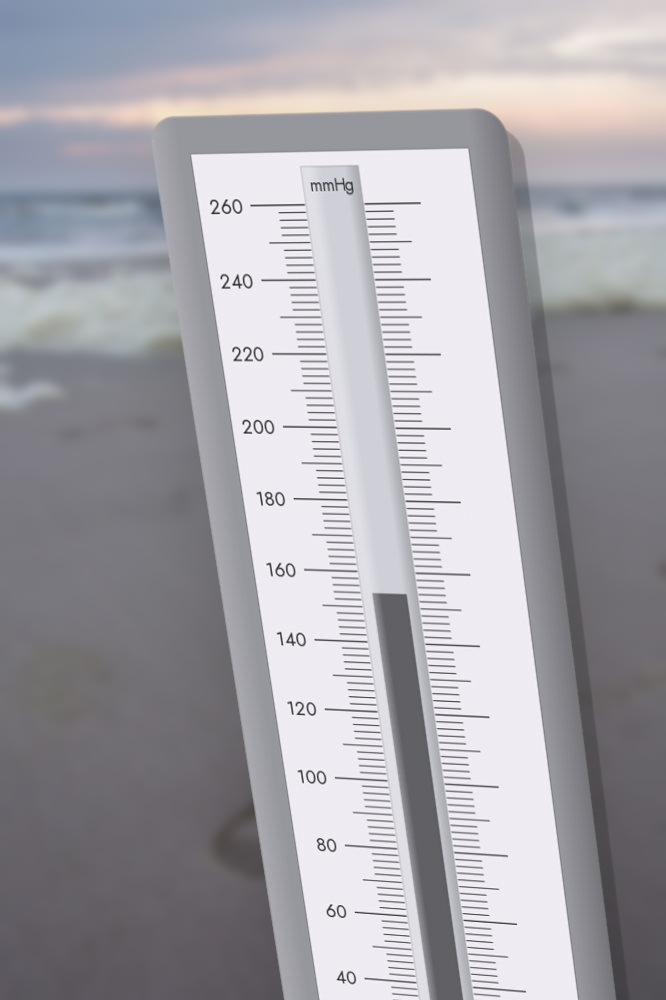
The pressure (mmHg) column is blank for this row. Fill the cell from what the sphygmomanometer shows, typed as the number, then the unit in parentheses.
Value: 154 (mmHg)
